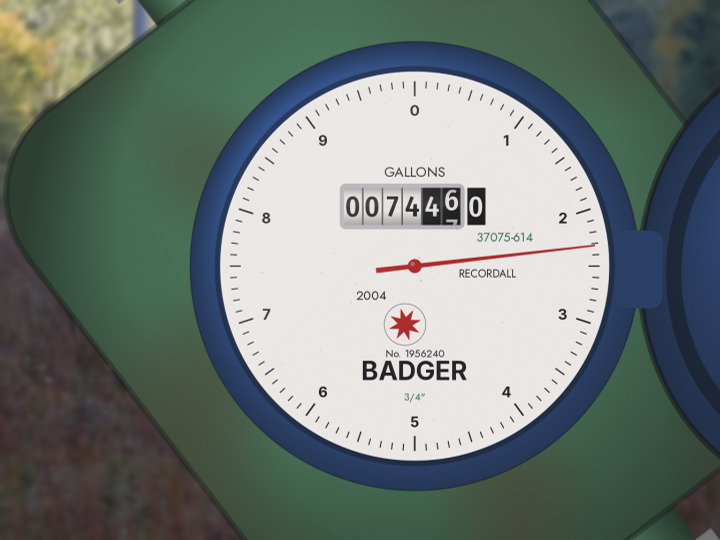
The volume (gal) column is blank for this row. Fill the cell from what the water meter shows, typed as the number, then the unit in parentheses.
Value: 74462.3 (gal)
